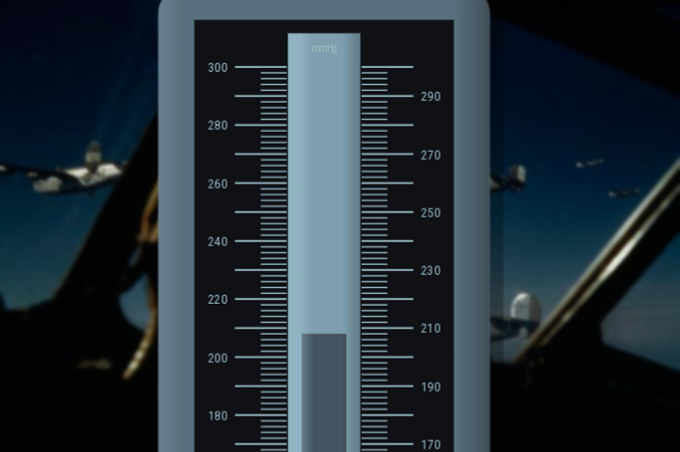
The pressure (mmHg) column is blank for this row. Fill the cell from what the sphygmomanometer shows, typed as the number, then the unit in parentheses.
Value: 208 (mmHg)
